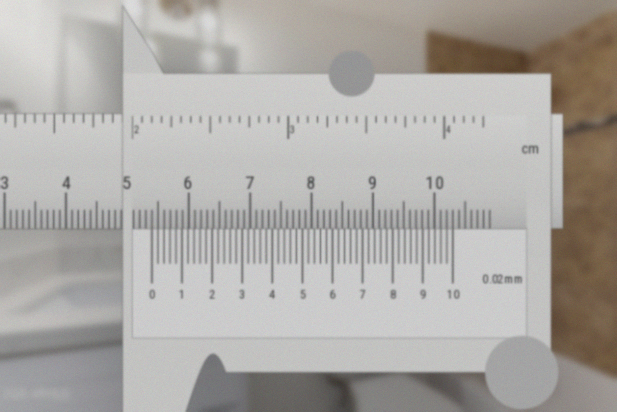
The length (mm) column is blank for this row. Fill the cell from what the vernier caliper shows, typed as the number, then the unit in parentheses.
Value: 54.0 (mm)
